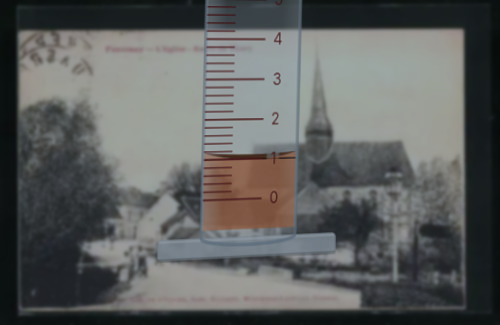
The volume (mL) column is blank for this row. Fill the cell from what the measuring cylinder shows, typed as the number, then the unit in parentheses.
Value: 1 (mL)
